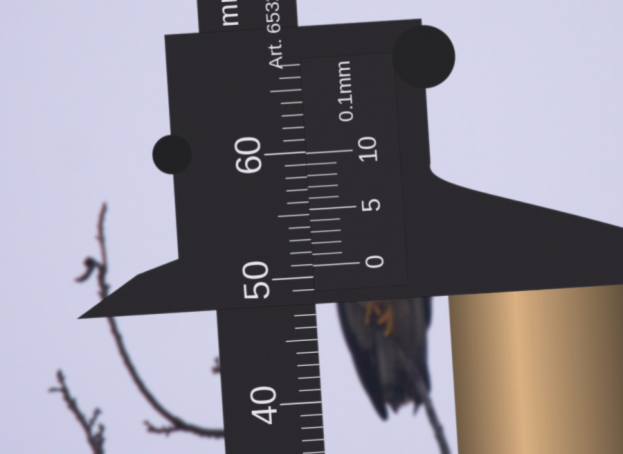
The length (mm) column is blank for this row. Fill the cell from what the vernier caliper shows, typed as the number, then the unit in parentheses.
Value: 50.9 (mm)
